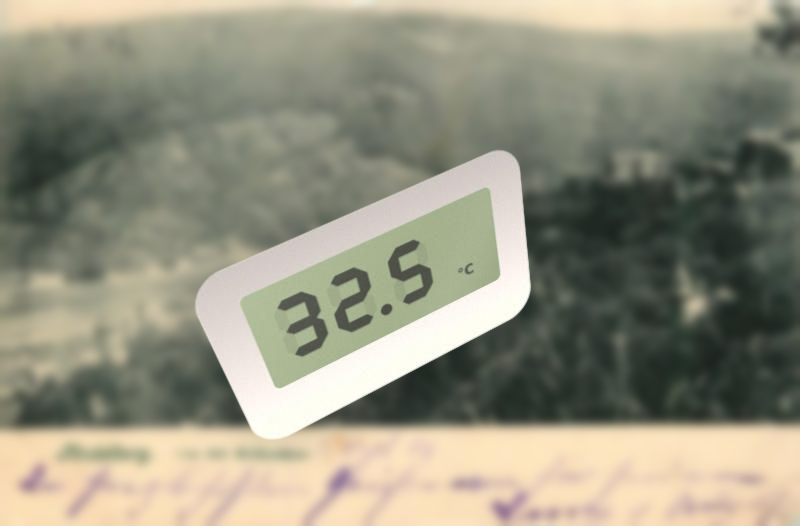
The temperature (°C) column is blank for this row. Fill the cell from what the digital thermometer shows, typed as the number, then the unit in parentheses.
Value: 32.5 (°C)
